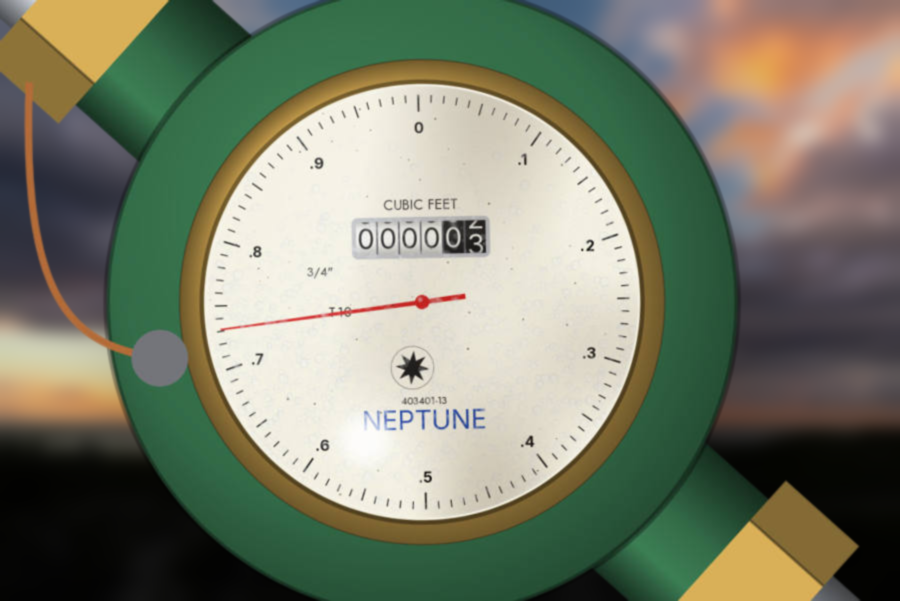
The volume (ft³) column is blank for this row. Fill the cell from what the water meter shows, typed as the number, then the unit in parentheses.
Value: 2.73 (ft³)
